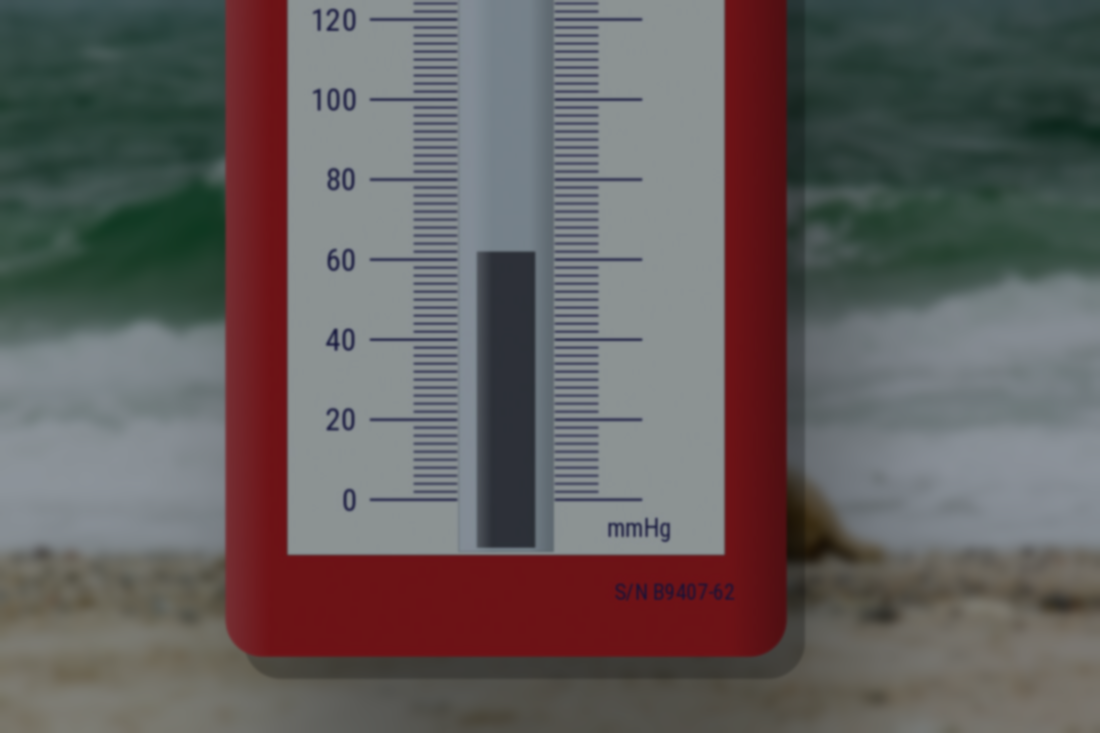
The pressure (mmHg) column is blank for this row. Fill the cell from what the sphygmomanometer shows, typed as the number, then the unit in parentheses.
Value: 62 (mmHg)
